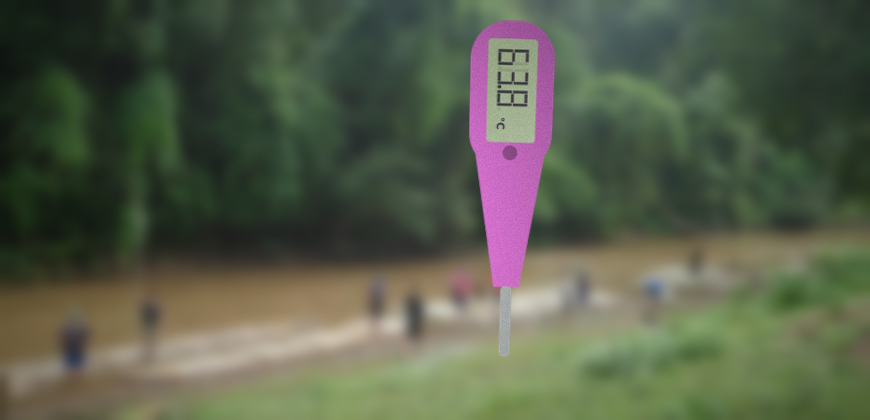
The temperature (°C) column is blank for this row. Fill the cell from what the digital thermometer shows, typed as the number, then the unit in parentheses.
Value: 63.8 (°C)
